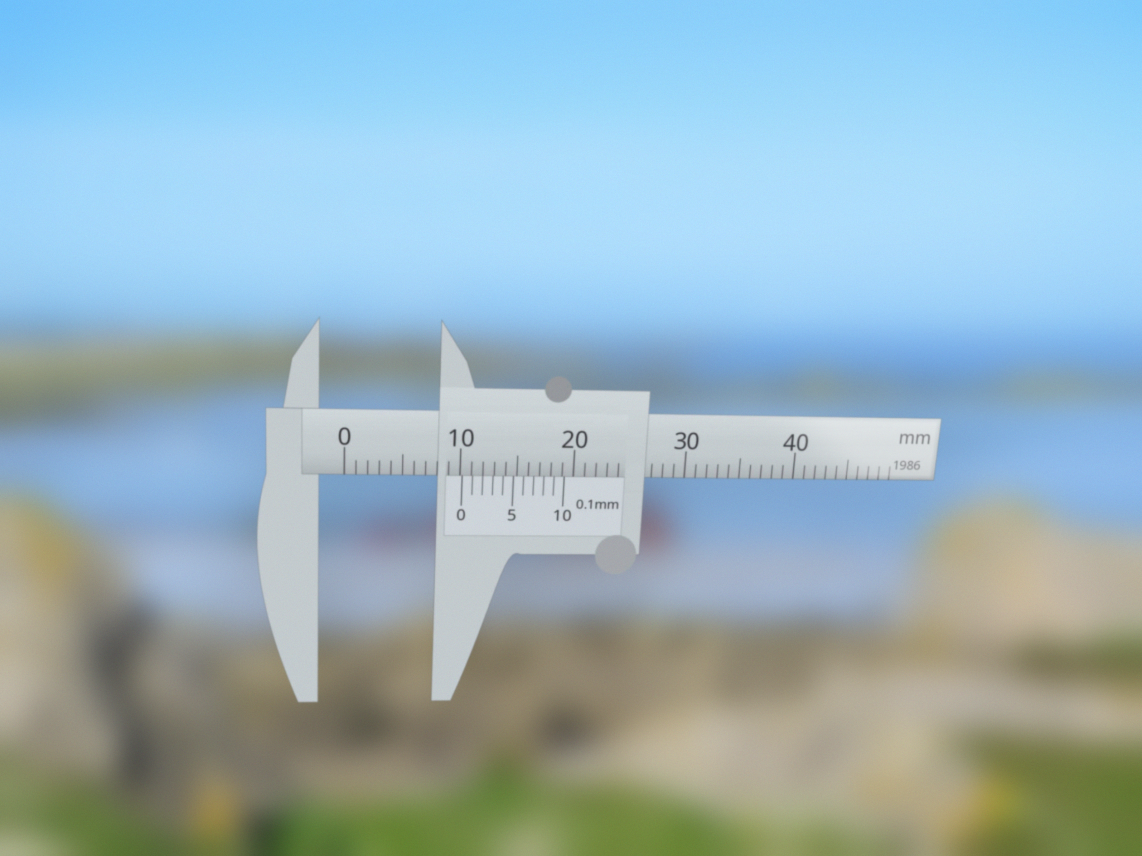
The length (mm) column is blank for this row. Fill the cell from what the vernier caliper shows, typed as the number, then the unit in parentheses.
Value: 10.2 (mm)
